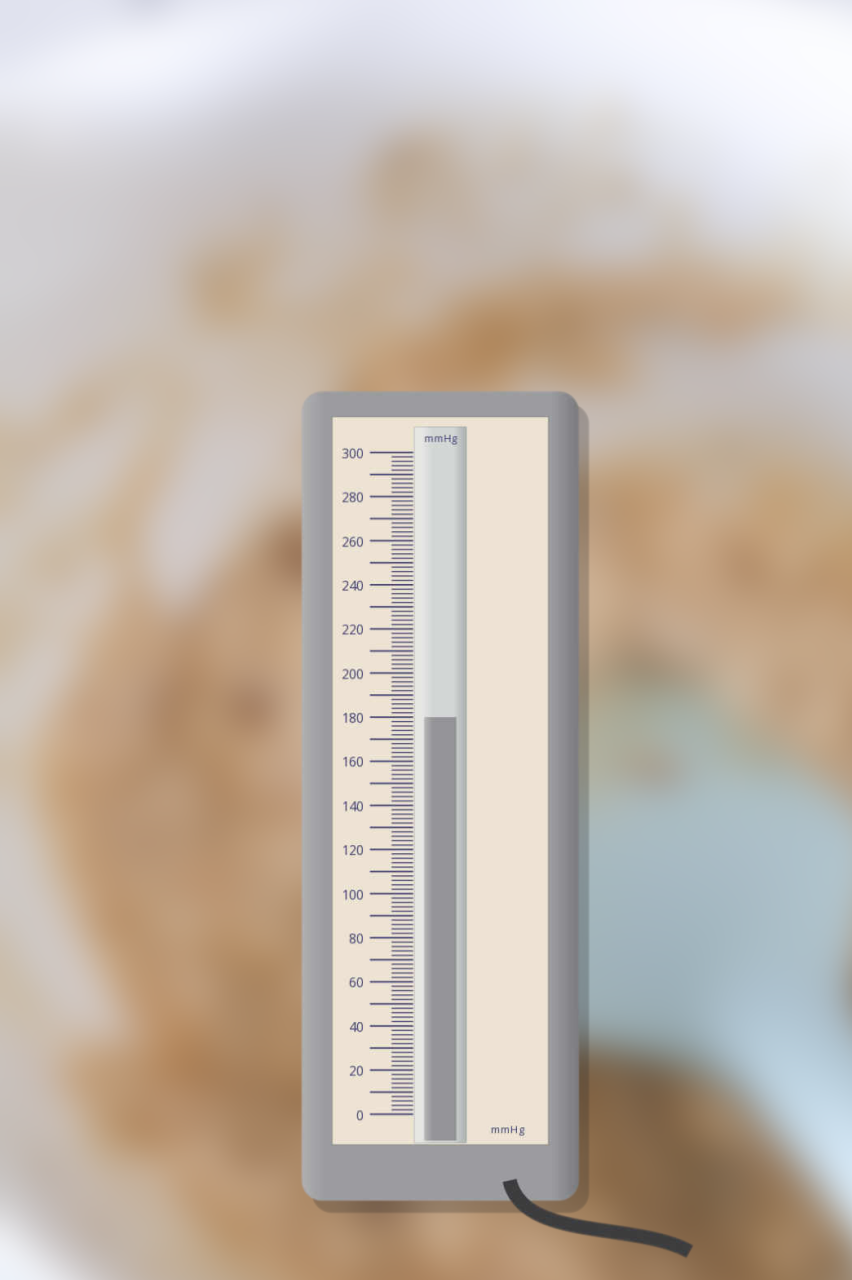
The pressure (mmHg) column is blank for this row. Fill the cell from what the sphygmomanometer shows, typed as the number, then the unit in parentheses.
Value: 180 (mmHg)
